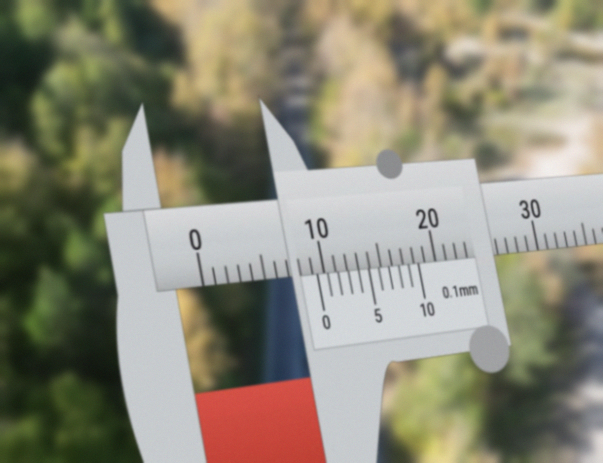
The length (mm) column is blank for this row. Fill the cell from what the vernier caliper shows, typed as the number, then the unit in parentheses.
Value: 9.4 (mm)
